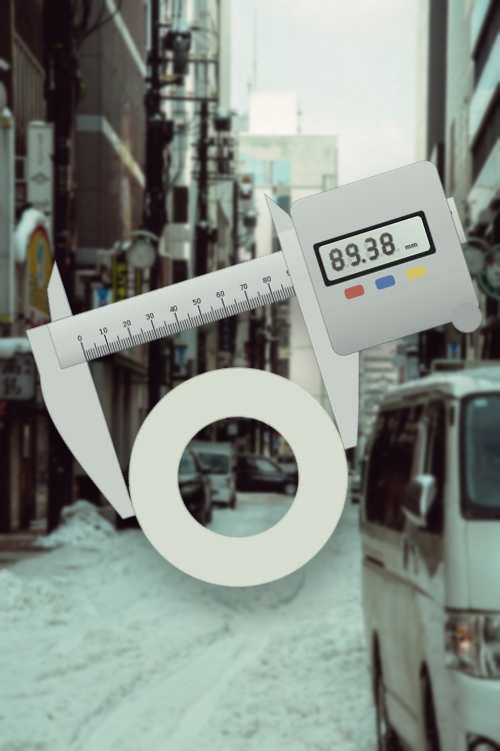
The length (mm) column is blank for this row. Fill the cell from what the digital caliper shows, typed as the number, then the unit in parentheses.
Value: 89.38 (mm)
